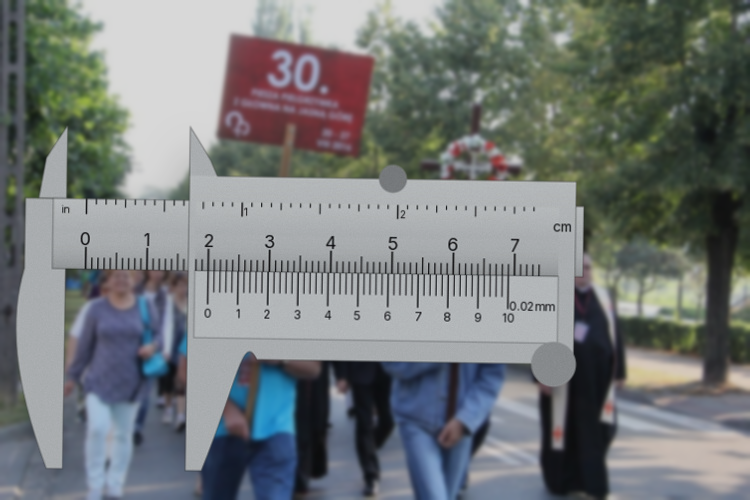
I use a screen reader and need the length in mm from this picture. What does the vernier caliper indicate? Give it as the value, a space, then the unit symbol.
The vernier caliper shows 20.0 mm
